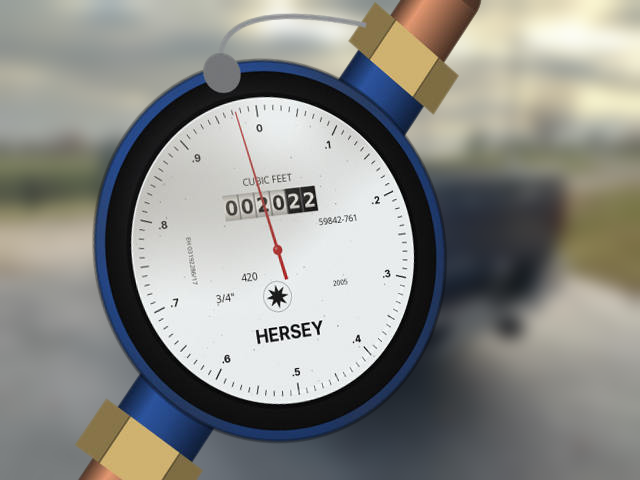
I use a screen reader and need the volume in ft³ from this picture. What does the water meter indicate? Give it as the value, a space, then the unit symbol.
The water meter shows 2021.97 ft³
